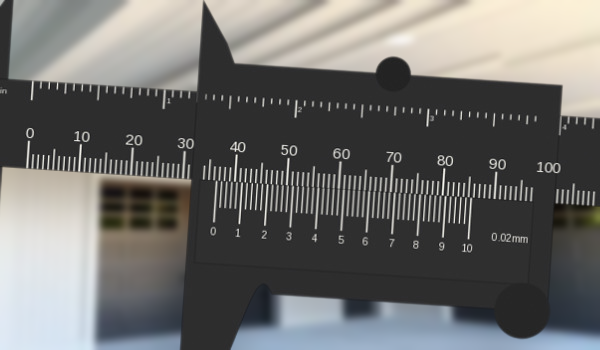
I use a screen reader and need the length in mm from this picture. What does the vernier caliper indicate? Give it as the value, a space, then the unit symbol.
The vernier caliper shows 36.5 mm
